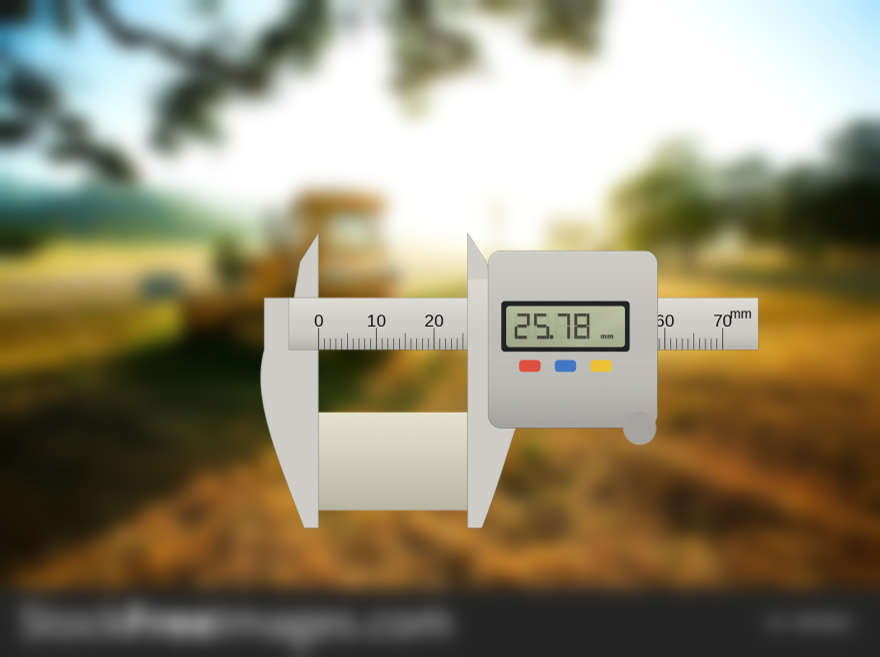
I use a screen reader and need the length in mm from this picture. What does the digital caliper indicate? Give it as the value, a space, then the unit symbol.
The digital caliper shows 25.78 mm
